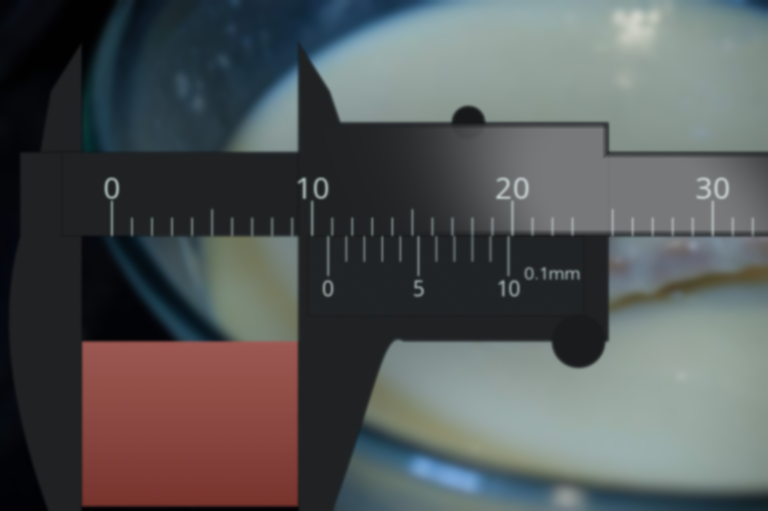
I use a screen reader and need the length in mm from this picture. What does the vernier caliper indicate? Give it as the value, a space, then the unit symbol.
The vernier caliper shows 10.8 mm
